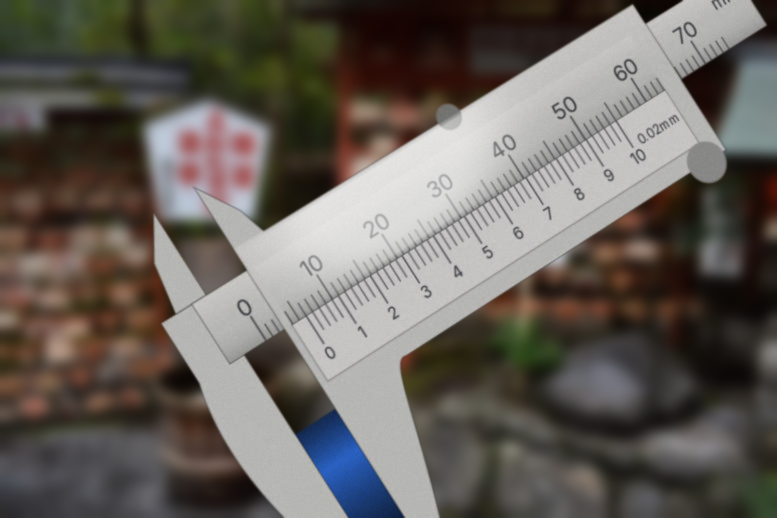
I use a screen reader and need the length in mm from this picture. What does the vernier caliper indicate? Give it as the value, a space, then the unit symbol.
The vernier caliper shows 6.0 mm
